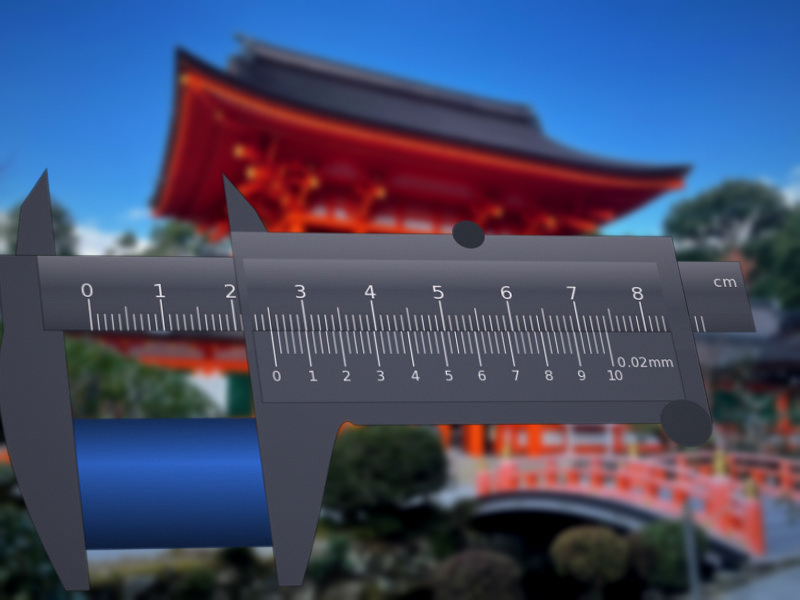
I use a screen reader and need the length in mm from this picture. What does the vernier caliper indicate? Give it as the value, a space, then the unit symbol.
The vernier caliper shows 25.0 mm
